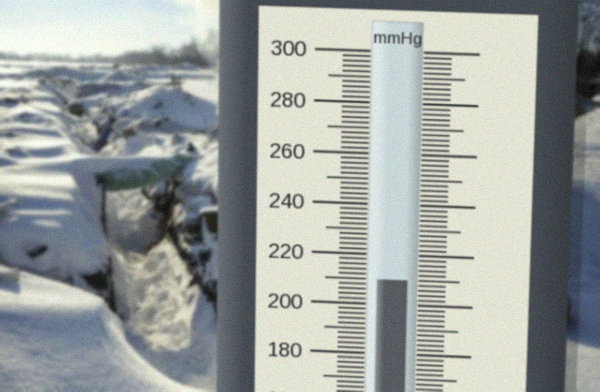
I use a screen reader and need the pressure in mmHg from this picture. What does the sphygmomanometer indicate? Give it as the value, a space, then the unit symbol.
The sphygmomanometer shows 210 mmHg
